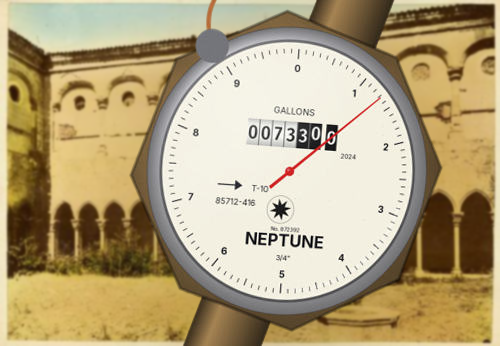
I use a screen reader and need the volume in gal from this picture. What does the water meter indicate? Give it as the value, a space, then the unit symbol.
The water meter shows 73301.3 gal
